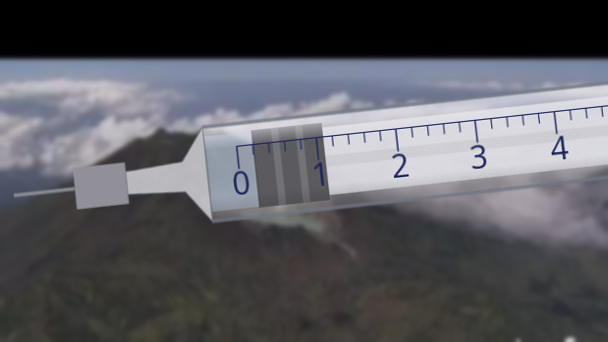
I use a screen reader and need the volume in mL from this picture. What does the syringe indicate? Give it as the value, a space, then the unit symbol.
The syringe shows 0.2 mL
